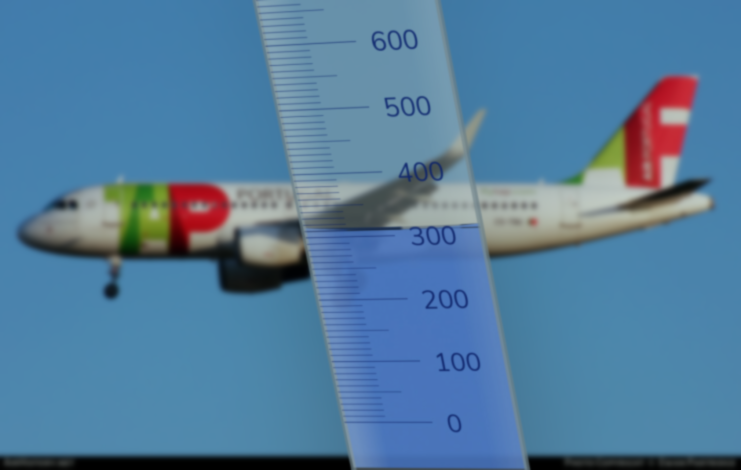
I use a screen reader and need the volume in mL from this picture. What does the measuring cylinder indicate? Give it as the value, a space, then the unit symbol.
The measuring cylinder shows 310 mL
